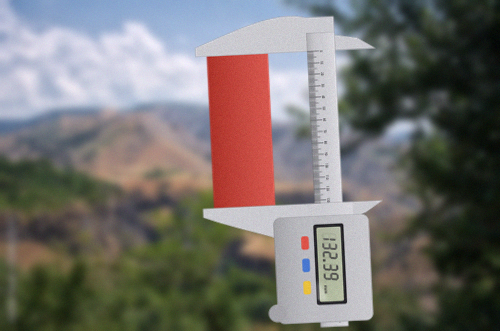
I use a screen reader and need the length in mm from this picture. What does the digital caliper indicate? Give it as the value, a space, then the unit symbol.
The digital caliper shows 132.39 mm
